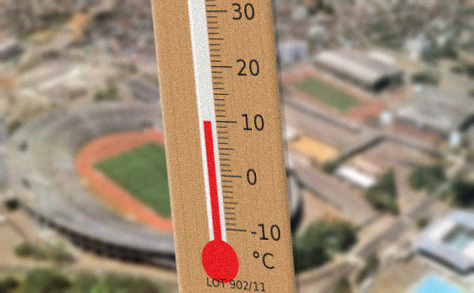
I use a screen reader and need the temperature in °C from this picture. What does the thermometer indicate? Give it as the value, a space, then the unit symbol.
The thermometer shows 10 °C
